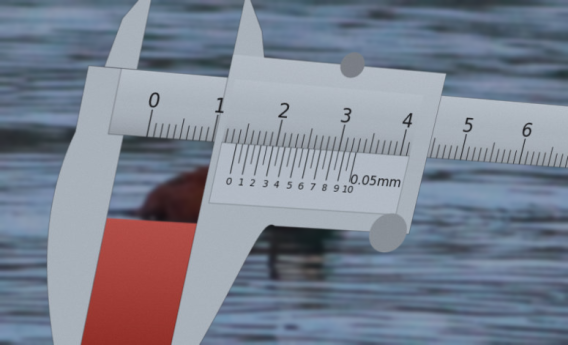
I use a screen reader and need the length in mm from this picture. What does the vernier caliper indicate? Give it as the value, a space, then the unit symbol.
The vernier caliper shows 13.8 mm
